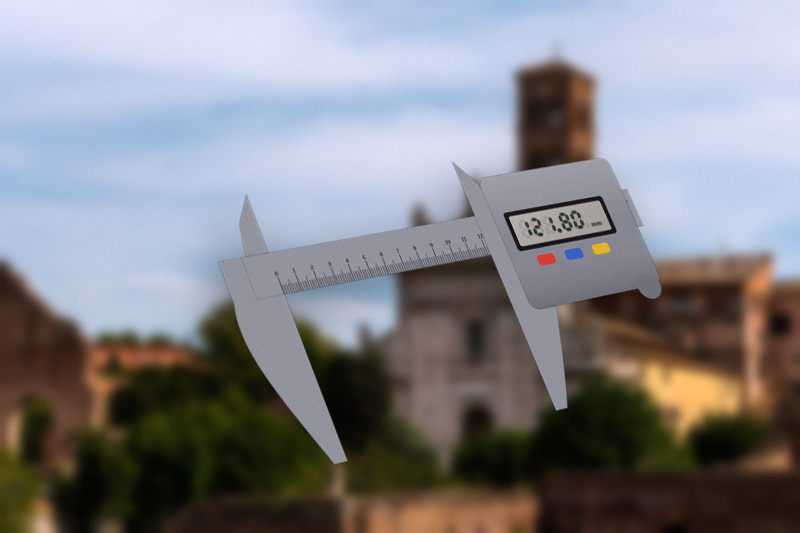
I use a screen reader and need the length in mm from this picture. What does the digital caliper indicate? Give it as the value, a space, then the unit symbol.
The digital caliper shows 121.80 mm
